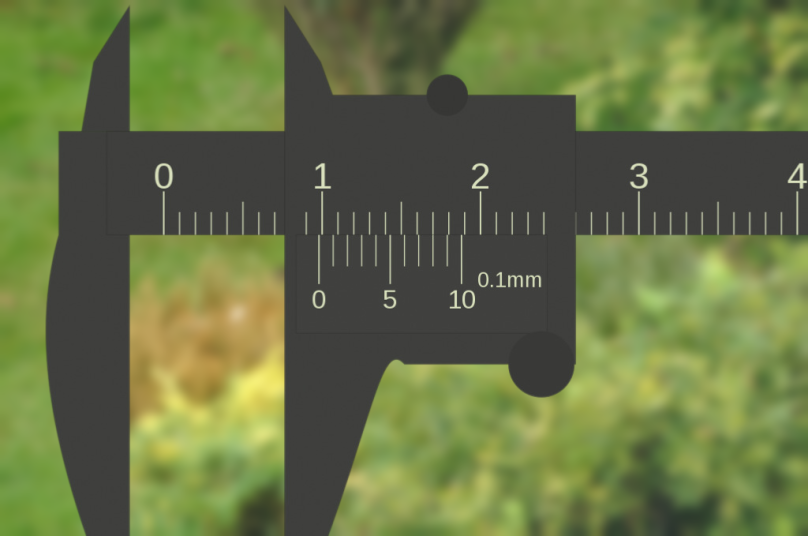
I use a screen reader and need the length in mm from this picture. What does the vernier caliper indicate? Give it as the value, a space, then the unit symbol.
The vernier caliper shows 9.8 mm
